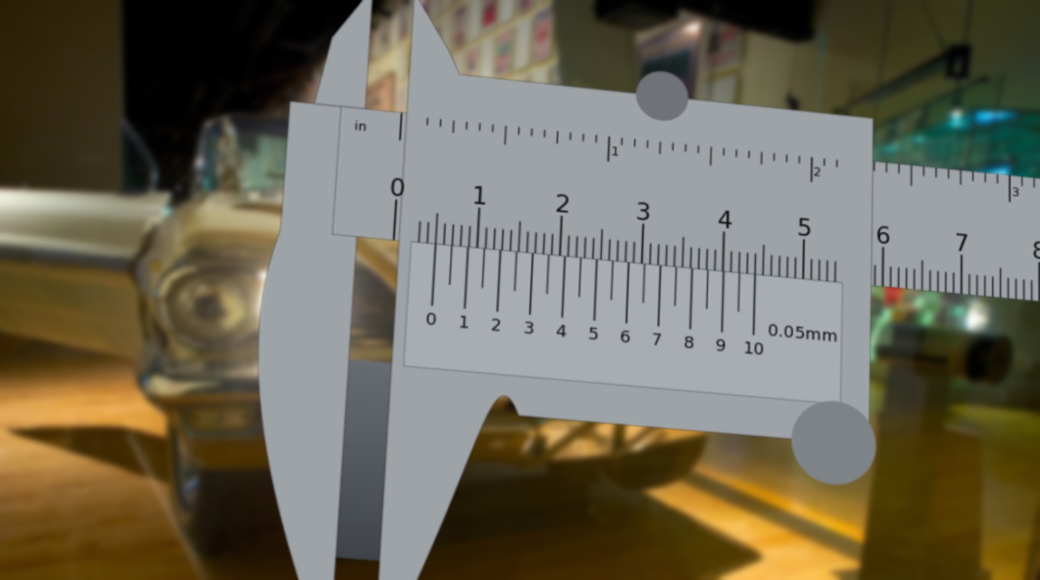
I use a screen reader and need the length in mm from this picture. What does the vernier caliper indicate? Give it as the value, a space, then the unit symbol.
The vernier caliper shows 5.0 mm
